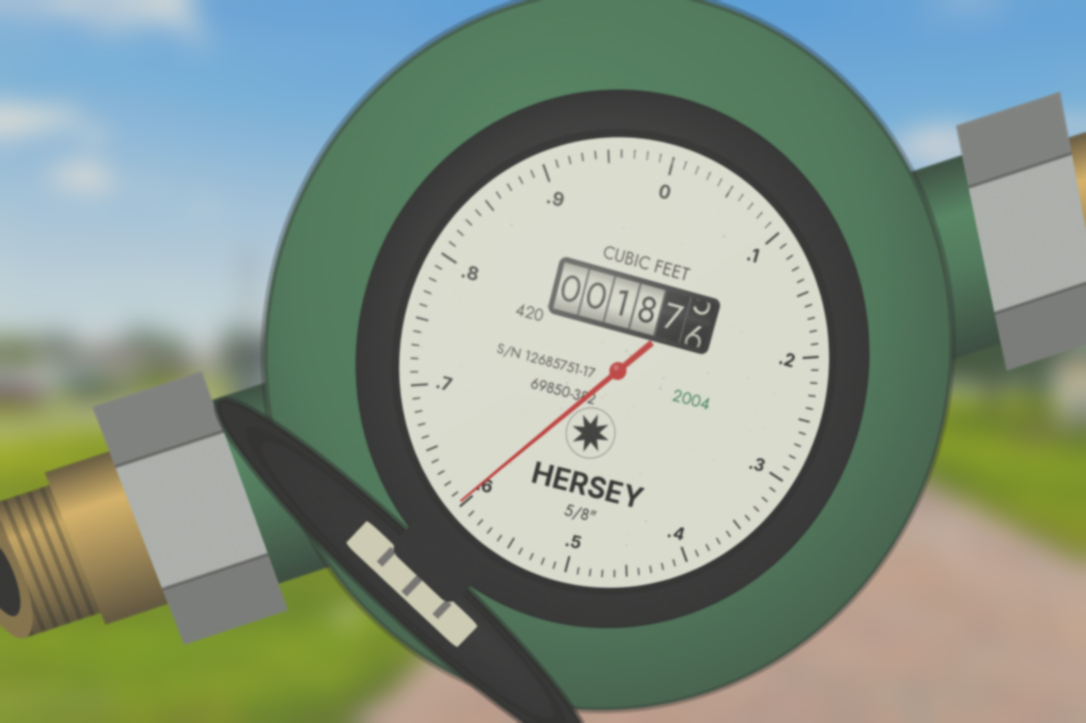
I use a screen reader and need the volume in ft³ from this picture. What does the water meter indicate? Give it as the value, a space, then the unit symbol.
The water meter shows 1875.60 ft³
